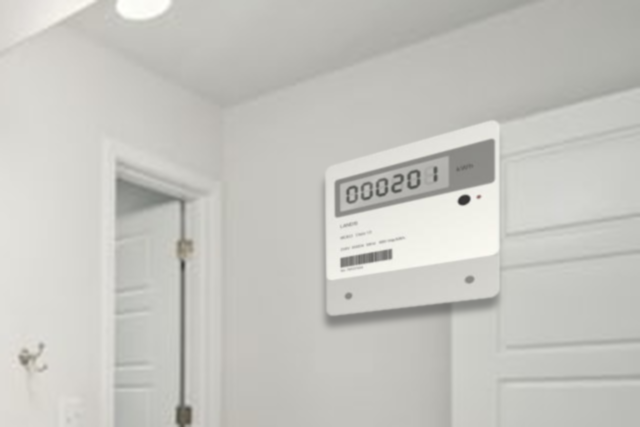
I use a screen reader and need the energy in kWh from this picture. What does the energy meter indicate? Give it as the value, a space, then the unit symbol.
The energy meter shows 201 kWh
